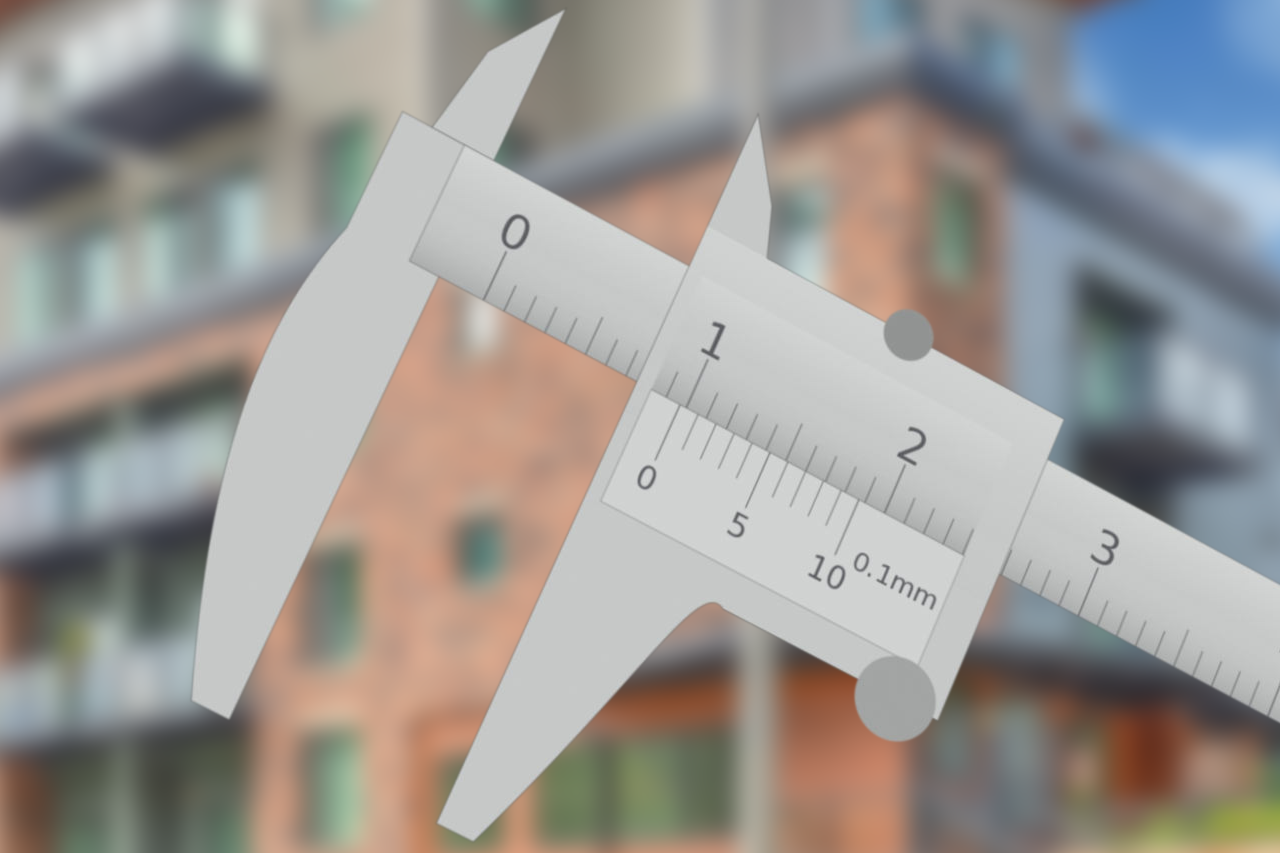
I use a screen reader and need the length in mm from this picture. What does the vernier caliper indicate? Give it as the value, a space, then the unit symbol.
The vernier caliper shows 9.7 mm
